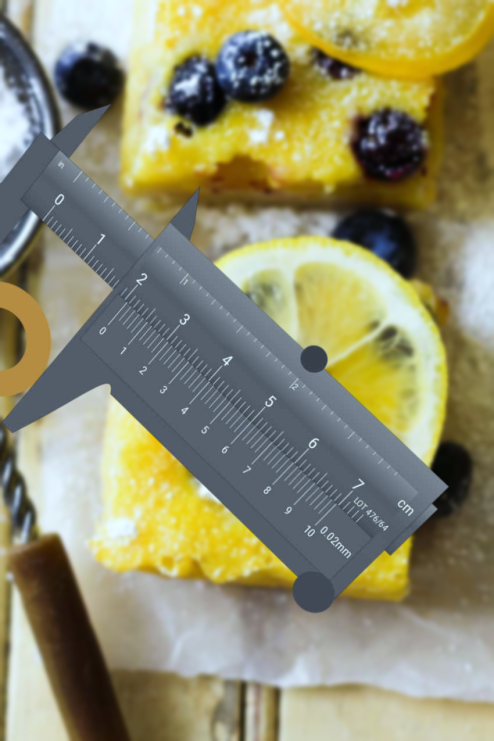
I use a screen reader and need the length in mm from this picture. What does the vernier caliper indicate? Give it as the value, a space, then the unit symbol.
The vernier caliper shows 20.6 mm
